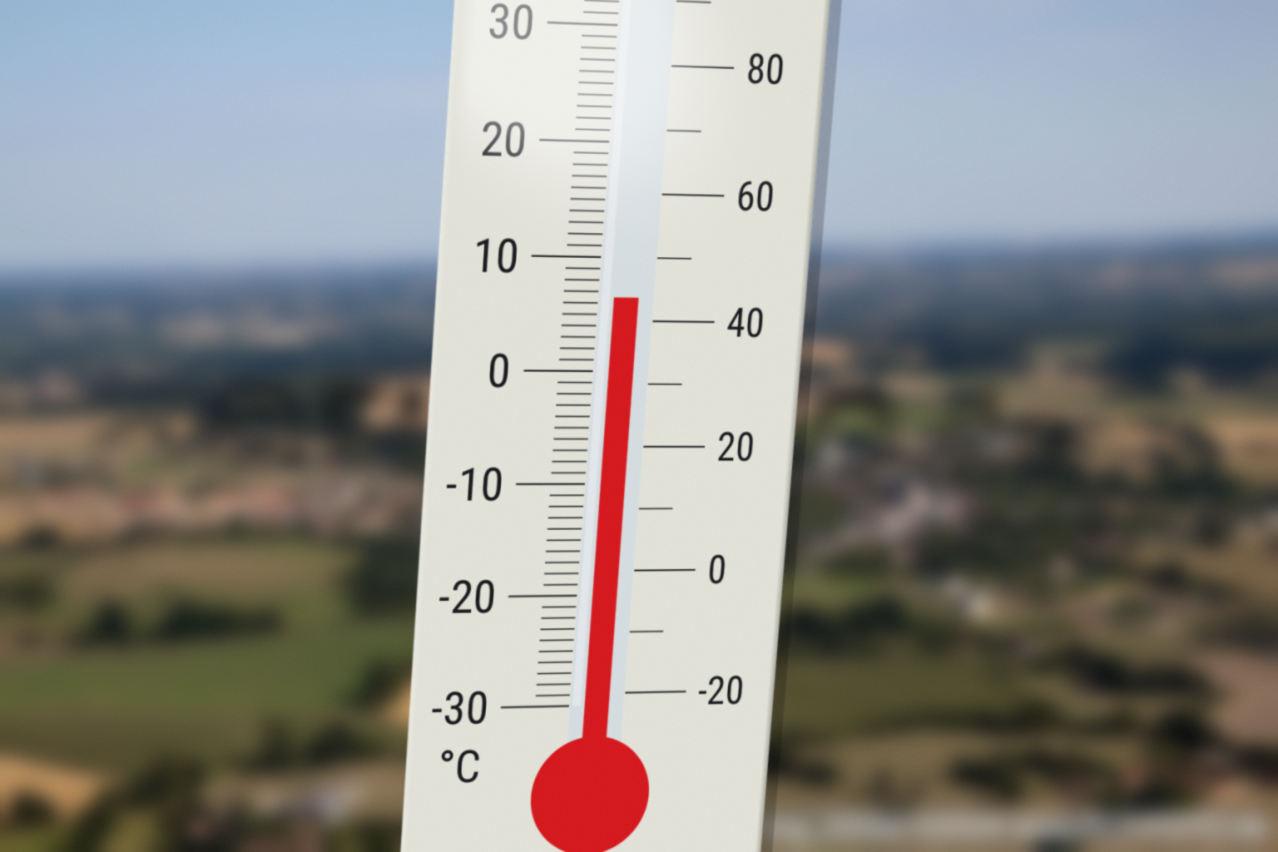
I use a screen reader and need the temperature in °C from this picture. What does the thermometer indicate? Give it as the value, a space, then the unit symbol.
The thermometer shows 6.5 °C
